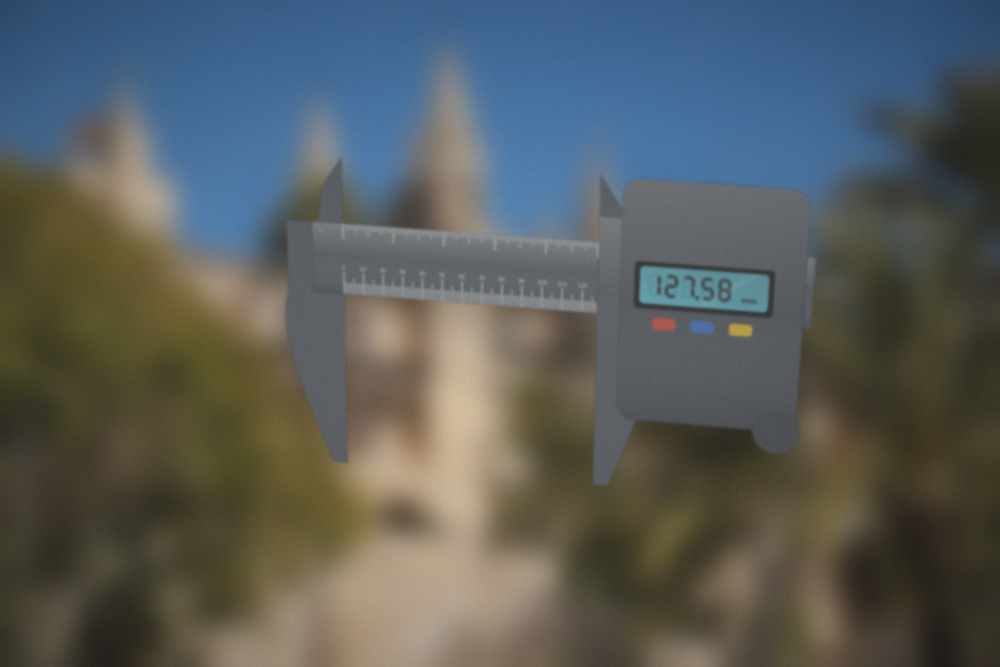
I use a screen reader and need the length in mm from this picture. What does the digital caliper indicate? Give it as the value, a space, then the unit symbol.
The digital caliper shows 127.58 mm
